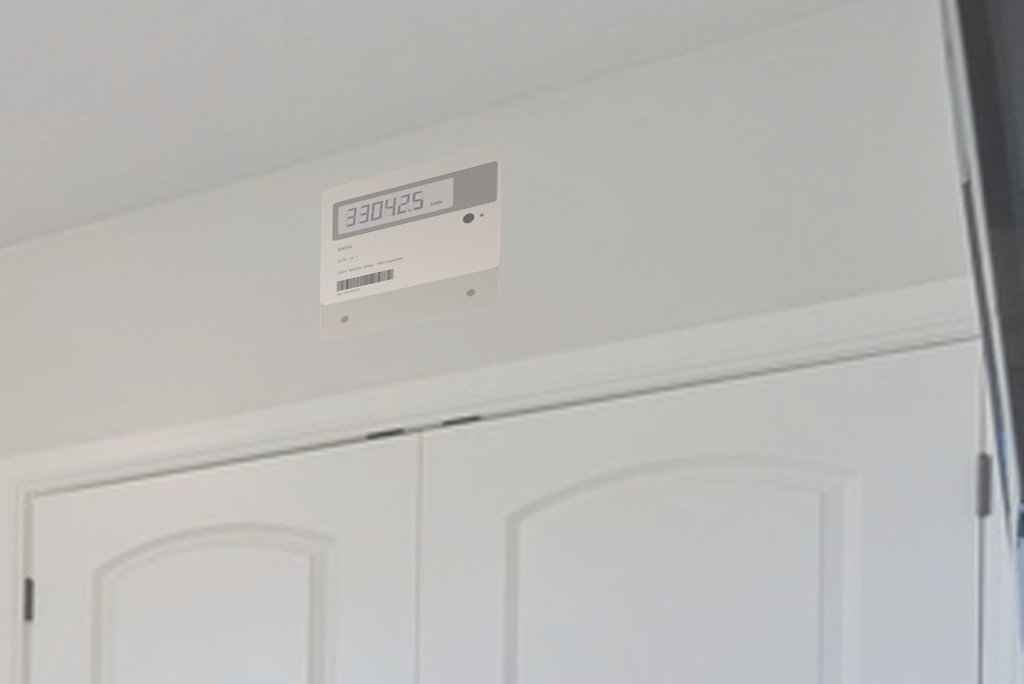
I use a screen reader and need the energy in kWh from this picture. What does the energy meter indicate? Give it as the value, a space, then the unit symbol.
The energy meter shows 33042.5 kWh
